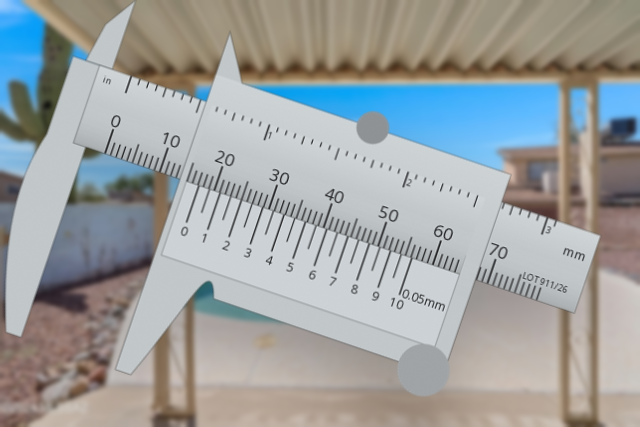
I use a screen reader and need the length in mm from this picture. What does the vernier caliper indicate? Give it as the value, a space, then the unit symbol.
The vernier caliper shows 17.2 mm
